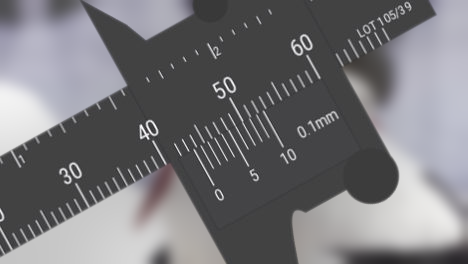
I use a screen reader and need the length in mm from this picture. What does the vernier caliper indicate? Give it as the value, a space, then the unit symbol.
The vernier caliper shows 43.6 mm
